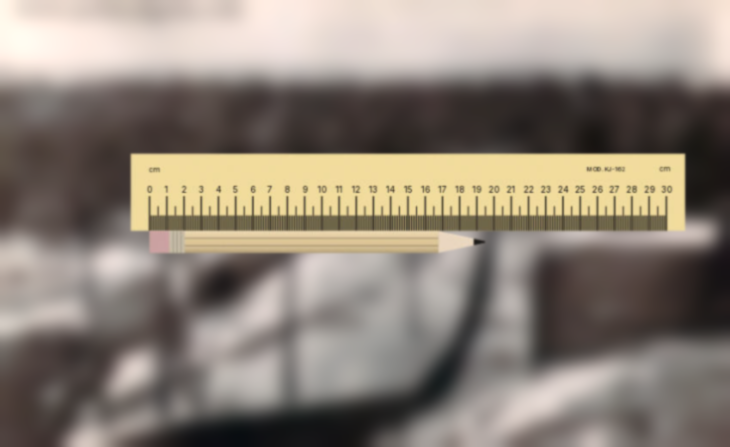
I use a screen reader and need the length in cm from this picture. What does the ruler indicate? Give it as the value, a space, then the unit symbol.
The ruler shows 19.5 cm
